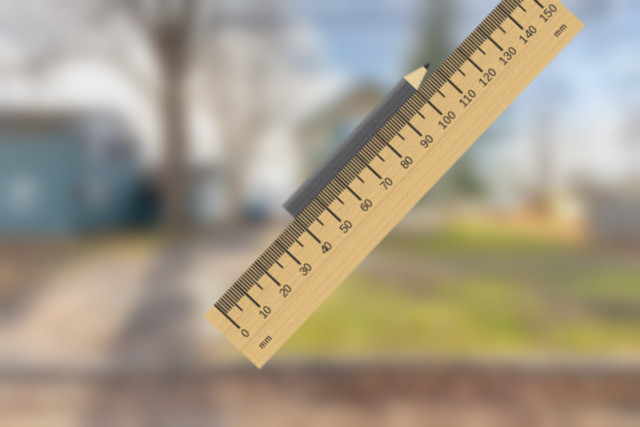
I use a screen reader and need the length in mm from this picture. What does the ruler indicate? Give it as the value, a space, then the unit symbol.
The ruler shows 70 mm
